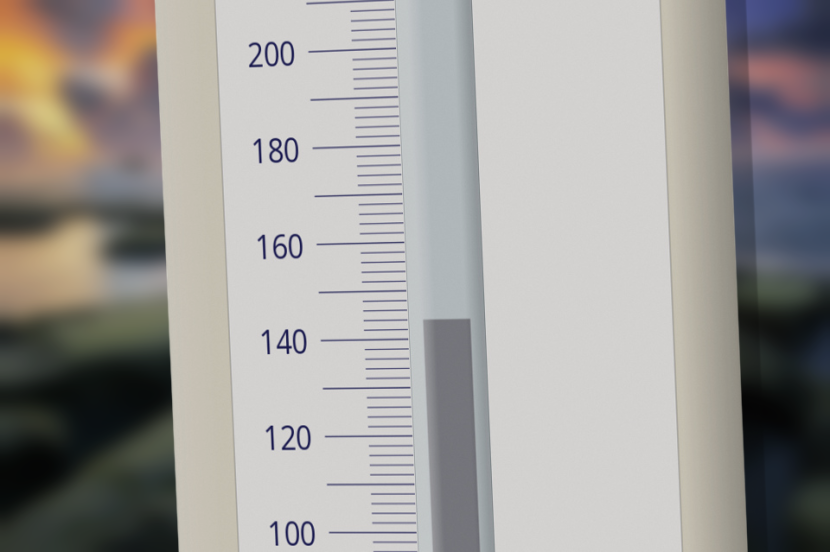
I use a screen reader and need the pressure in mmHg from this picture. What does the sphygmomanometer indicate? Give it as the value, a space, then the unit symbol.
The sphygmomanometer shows 144 mmHg
